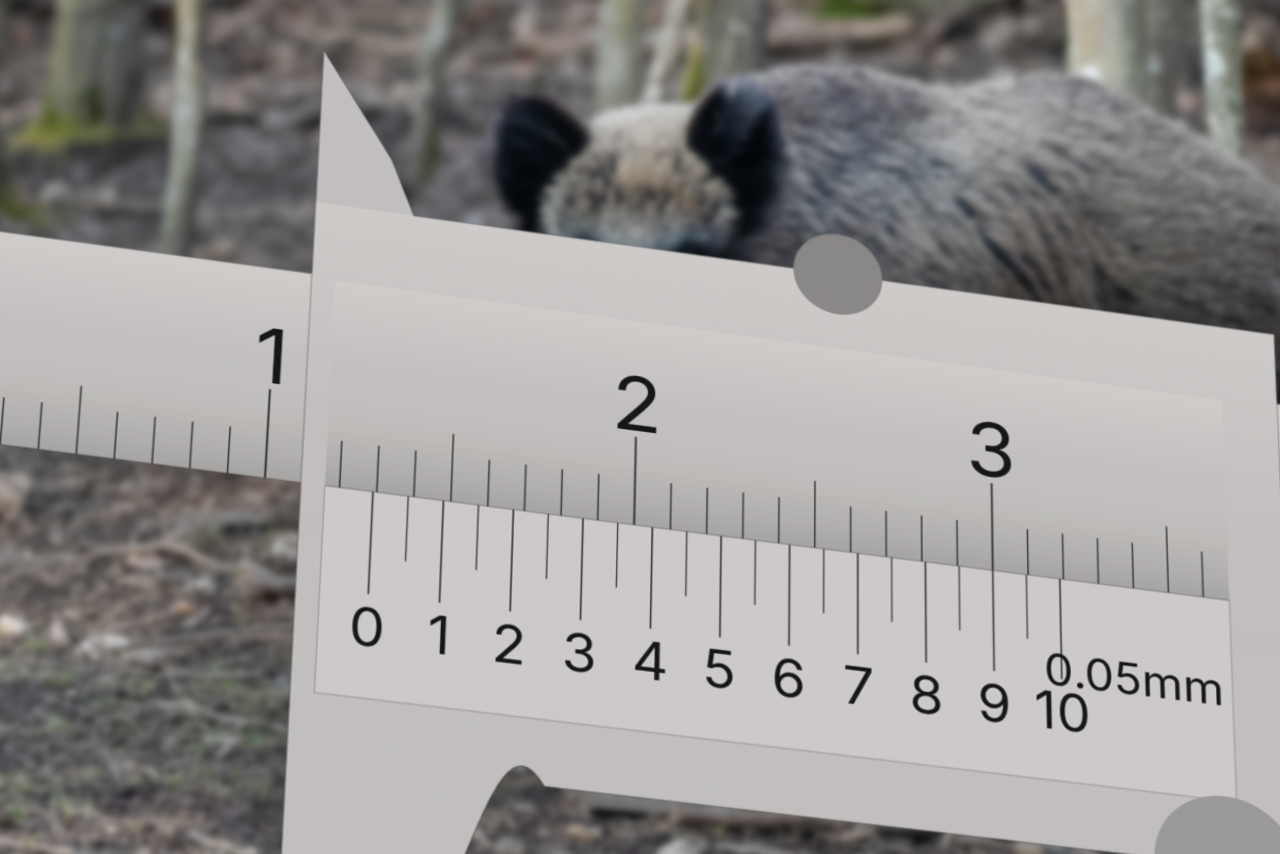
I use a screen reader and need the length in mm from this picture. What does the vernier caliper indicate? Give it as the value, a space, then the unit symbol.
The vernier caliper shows 12.90 mm
